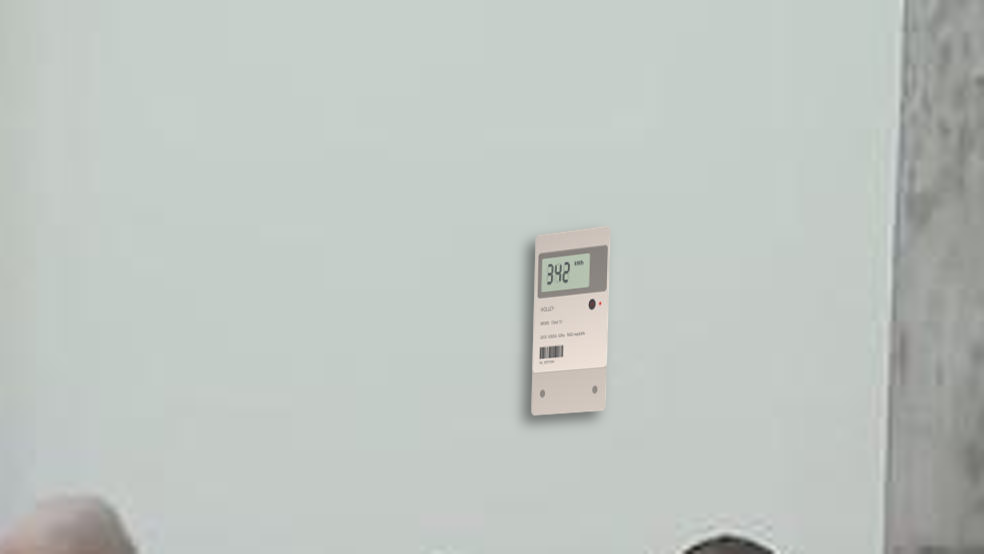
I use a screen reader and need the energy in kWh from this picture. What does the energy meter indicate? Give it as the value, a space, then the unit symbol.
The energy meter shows 342 kWh
